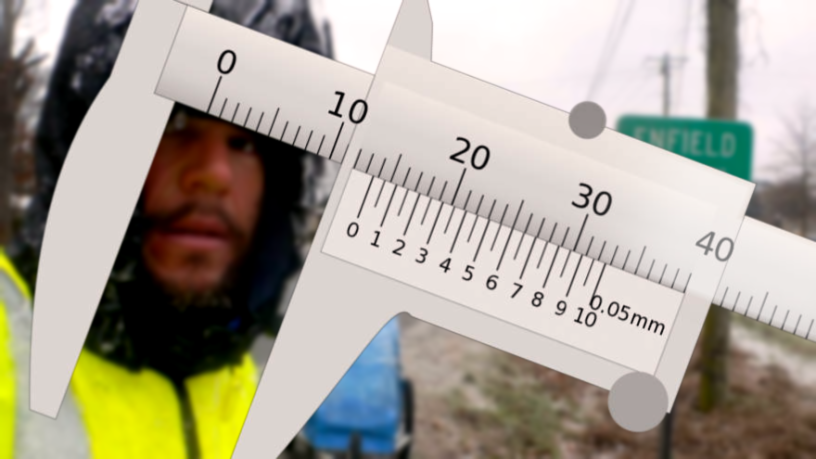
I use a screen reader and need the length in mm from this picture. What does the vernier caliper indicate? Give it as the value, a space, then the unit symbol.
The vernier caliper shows 13.6 mm
